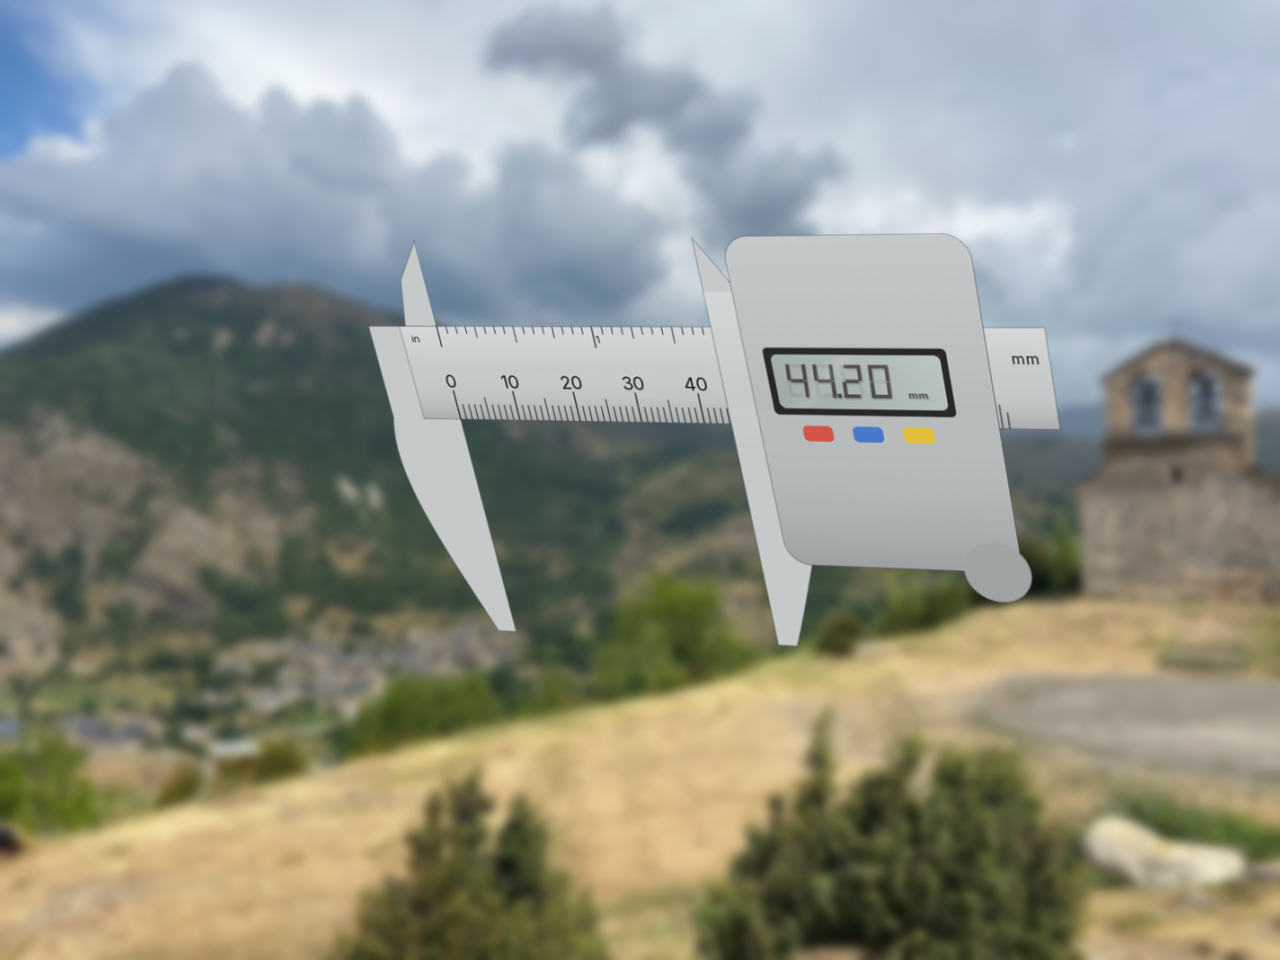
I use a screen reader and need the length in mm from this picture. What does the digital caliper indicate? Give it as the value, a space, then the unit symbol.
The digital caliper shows 44.20 mm
